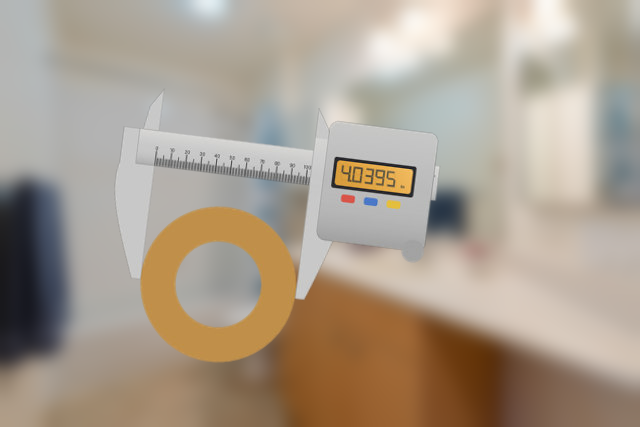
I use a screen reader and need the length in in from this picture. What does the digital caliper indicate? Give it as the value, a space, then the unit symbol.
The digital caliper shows 4.0395 in
